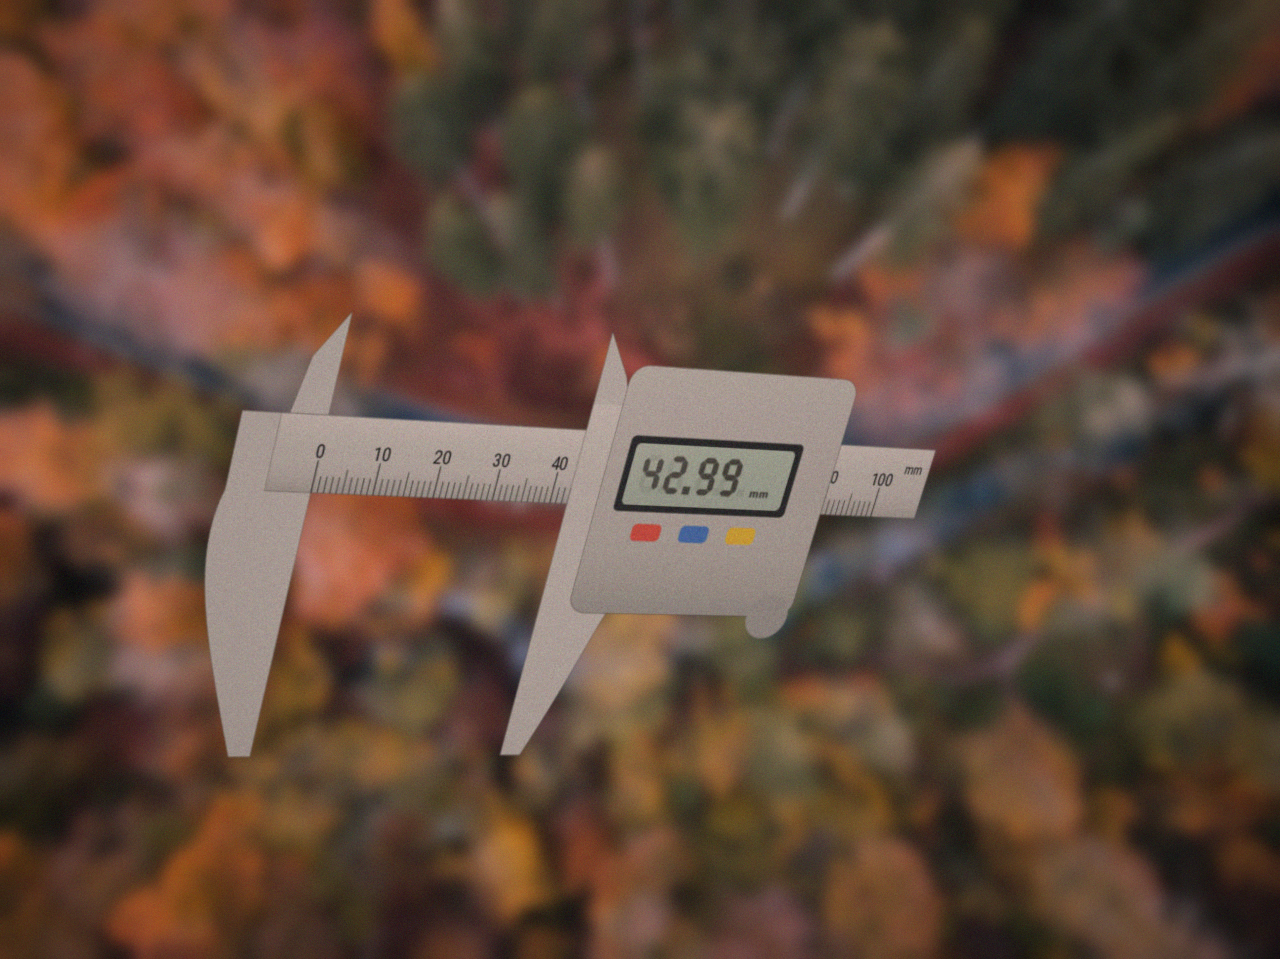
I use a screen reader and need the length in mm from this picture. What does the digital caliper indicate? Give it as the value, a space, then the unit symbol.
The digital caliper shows 42.99 mm
